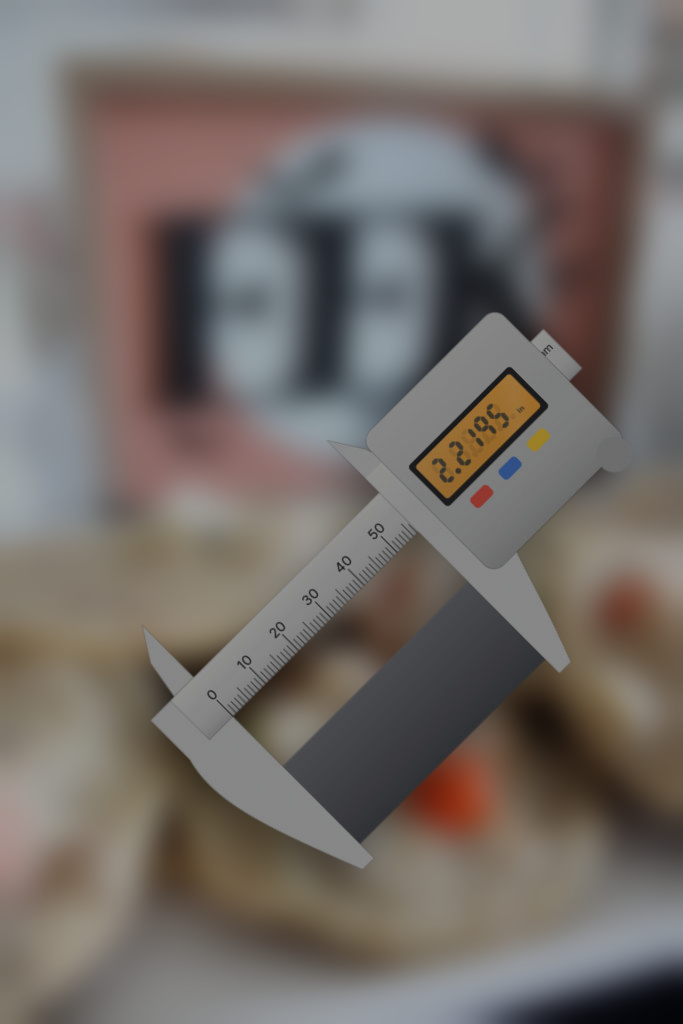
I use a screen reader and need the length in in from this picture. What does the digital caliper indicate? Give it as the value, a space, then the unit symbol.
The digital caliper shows 2.2195 in
